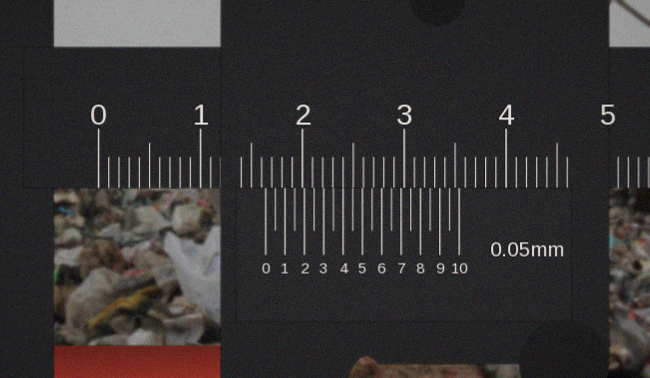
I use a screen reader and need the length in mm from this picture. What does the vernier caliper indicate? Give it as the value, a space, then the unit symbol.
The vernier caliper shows 16.4 mm
